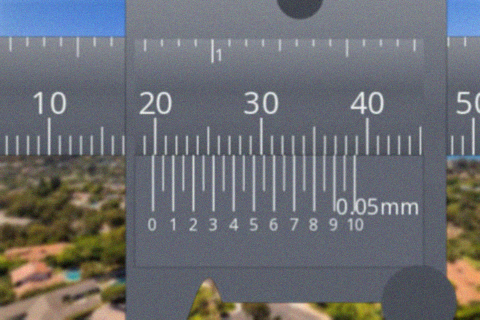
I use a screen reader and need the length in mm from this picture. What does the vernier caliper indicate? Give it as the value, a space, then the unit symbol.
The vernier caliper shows 19.8 mm
